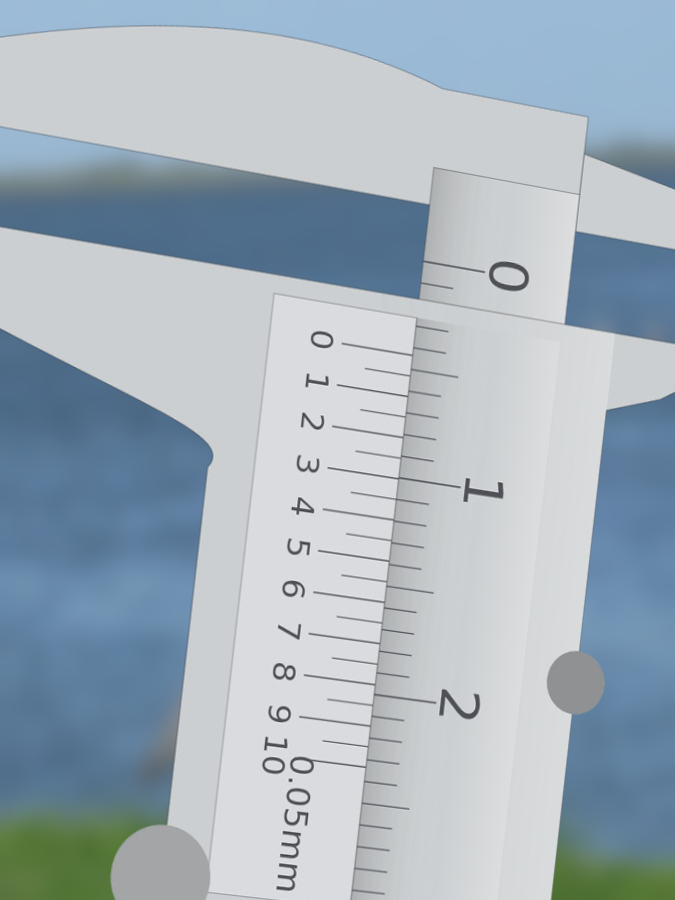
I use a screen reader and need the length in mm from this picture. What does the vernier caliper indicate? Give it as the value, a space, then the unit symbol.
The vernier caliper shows 4.35 mm
